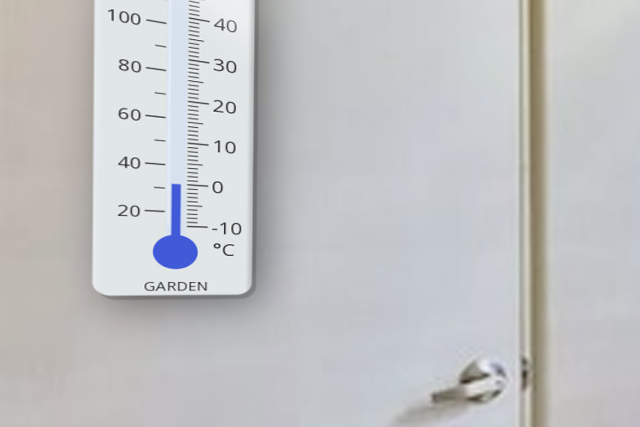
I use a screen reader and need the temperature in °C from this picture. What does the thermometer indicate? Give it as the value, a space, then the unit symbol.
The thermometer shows 0 °C
